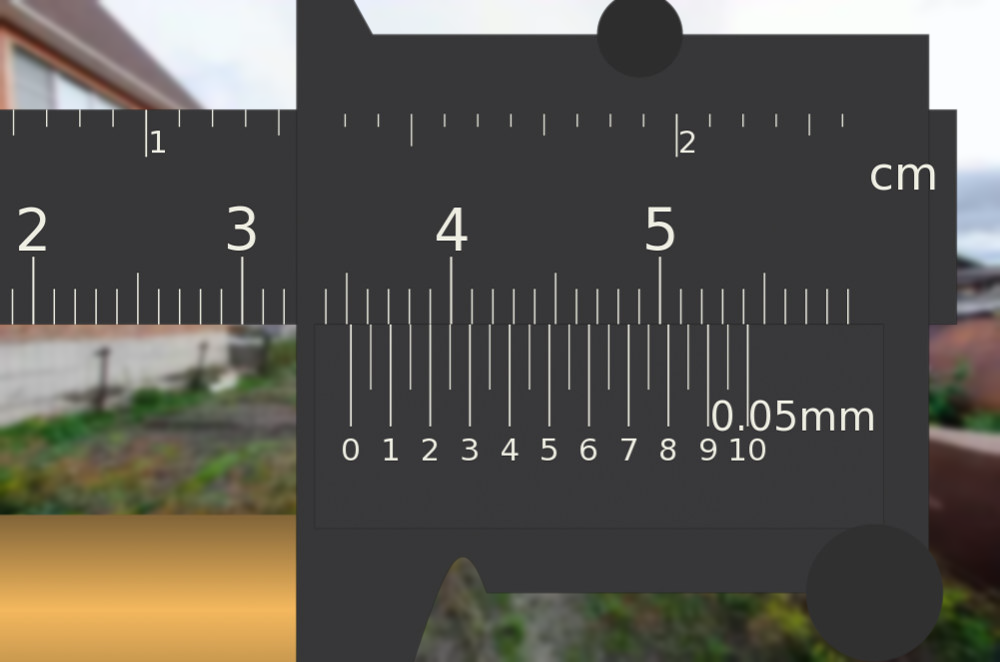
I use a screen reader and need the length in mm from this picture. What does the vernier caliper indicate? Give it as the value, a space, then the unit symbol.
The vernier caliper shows 35.2 mm
